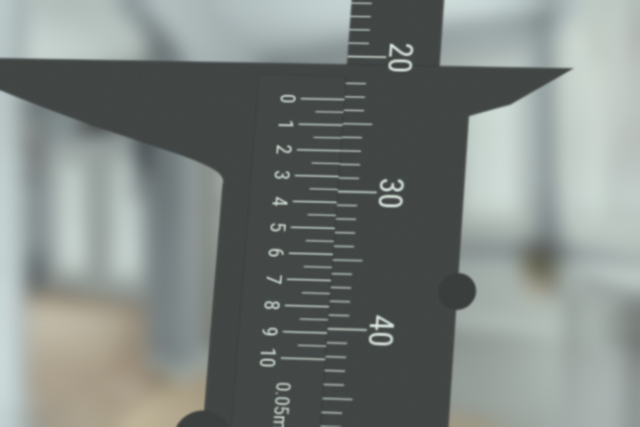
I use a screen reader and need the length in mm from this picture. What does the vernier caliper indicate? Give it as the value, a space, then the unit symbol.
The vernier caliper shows 23.2 mm
